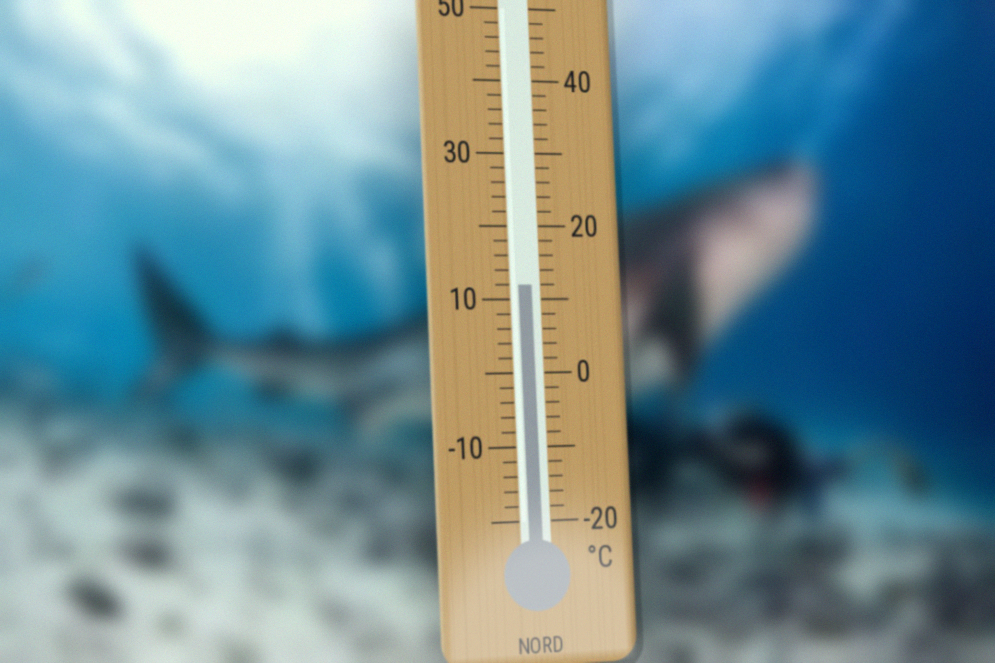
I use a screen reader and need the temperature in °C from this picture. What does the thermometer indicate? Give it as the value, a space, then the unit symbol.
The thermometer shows 12 °C
